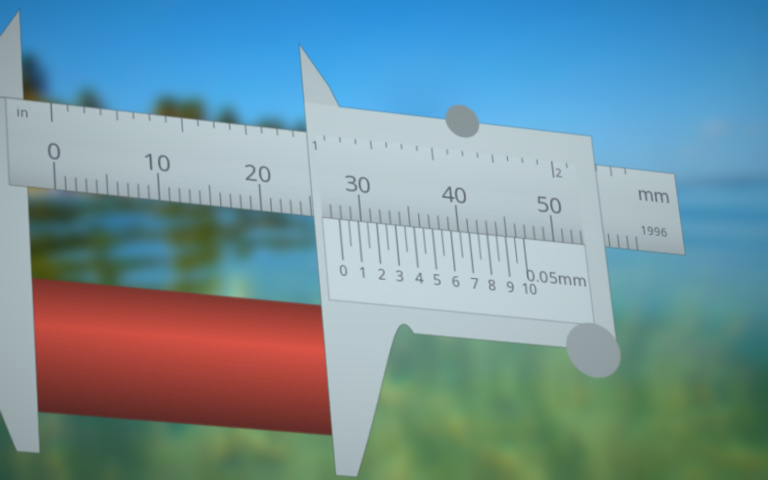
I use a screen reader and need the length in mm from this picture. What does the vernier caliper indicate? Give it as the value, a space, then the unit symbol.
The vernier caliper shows 27.8 mm
